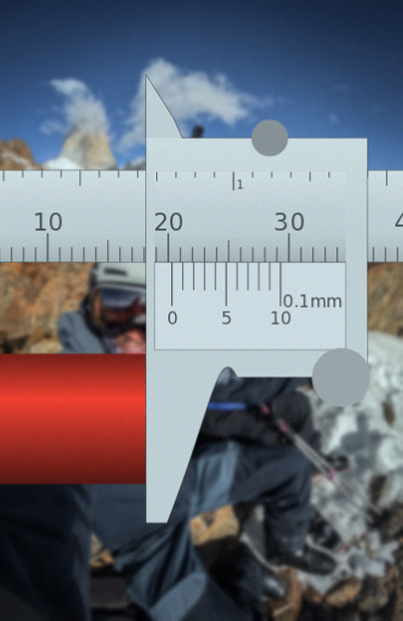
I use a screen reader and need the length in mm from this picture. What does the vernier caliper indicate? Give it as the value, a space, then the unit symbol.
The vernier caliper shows 20.3 mm
